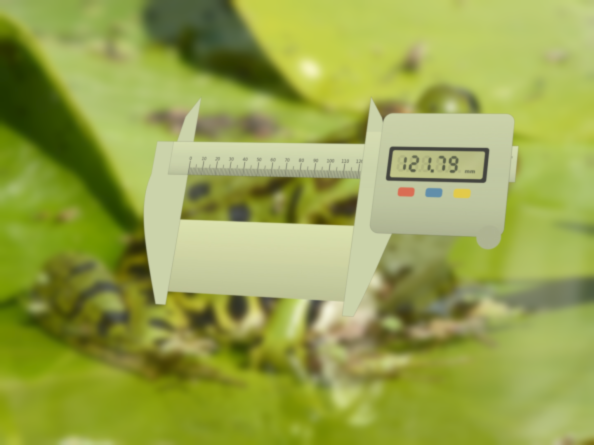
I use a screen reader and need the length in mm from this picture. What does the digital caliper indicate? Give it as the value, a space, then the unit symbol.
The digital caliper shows 121.79 mm
